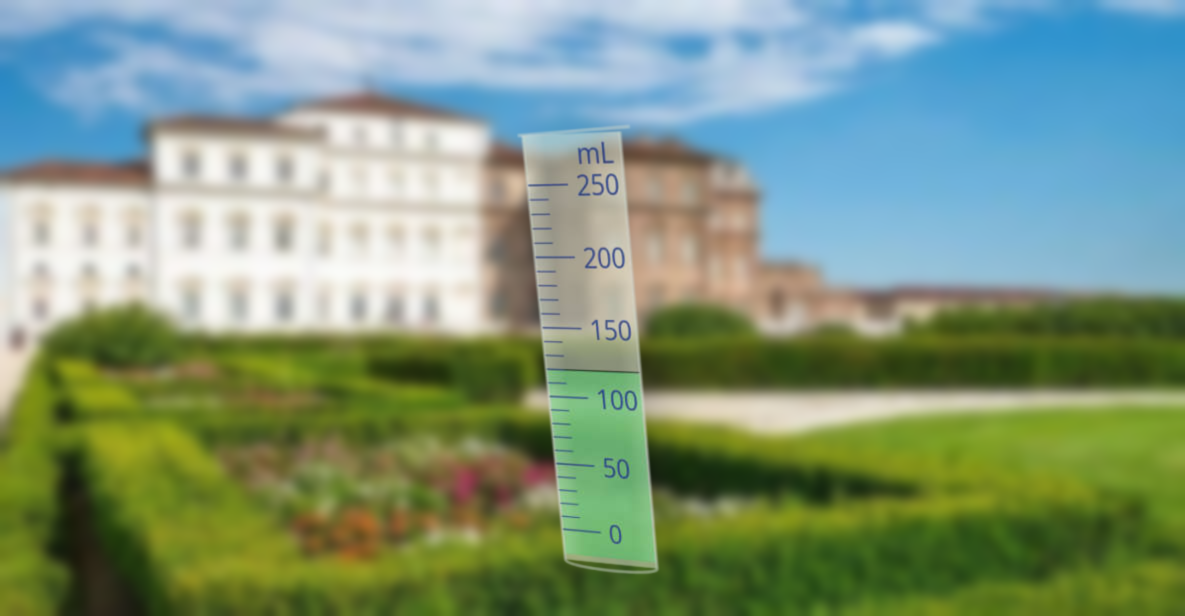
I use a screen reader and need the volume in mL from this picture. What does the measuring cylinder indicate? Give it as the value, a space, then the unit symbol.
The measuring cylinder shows 120 mL
